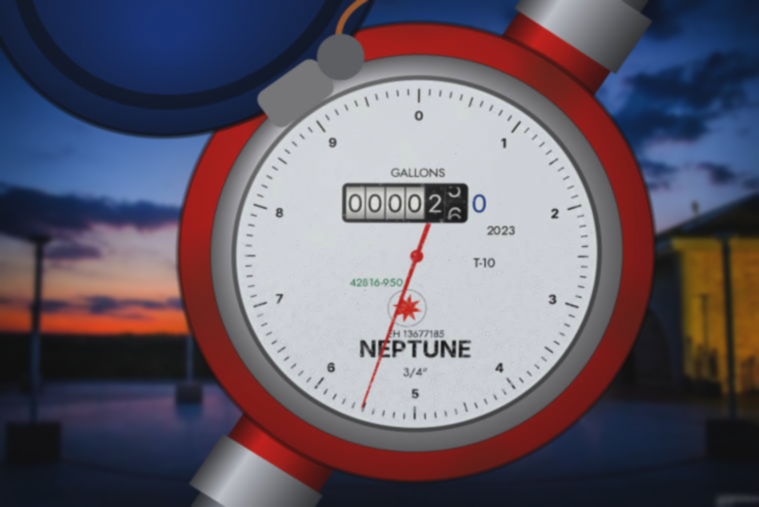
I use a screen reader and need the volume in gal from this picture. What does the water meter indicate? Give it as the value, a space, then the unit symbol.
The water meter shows 255.5 gal
